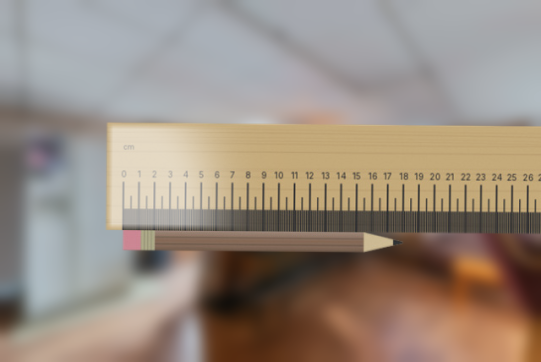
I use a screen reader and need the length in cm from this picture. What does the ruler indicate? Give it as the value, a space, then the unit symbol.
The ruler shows 18 cm
